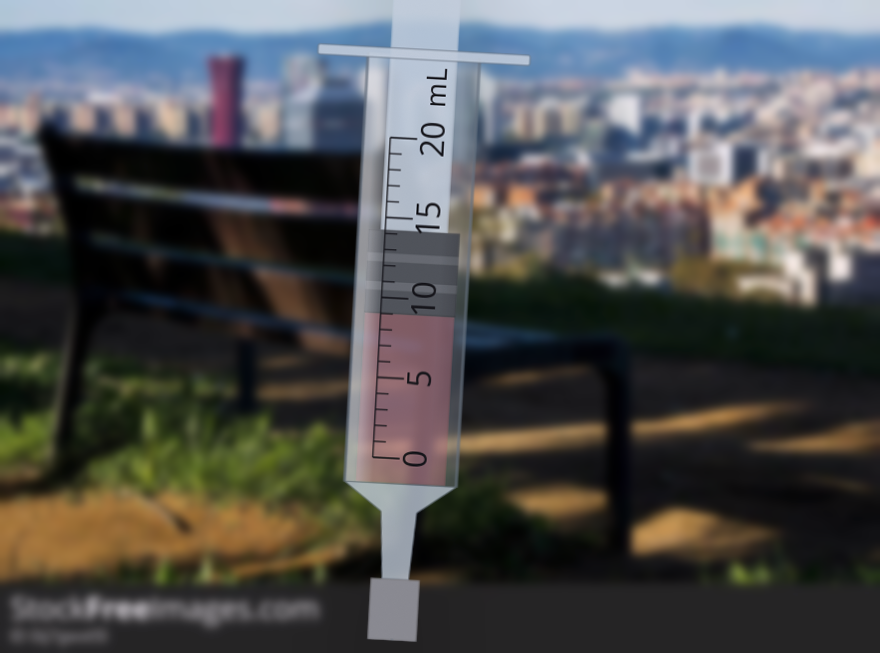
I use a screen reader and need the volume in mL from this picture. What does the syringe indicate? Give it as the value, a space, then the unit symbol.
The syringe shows 9 mL
